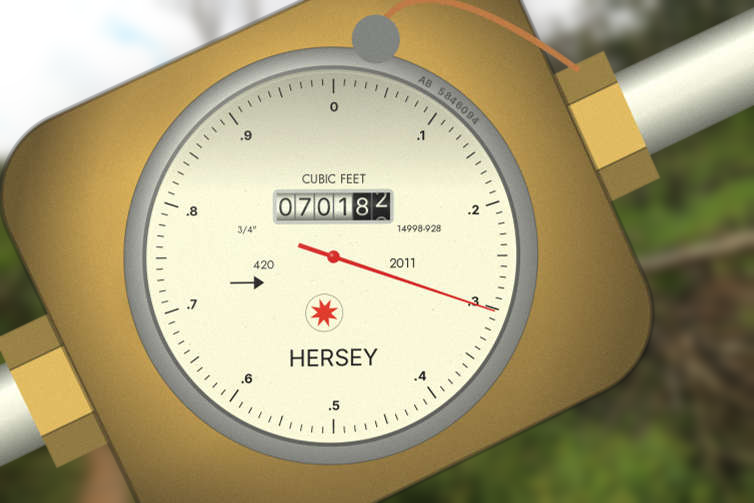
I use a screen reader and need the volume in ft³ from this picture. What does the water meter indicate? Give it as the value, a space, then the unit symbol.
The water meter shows 70182.30 ft³
